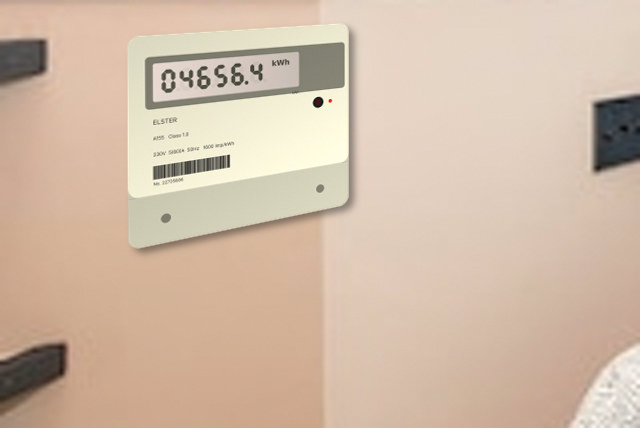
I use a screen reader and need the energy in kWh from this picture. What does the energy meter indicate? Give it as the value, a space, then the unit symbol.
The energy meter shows 4656.4 kWh
